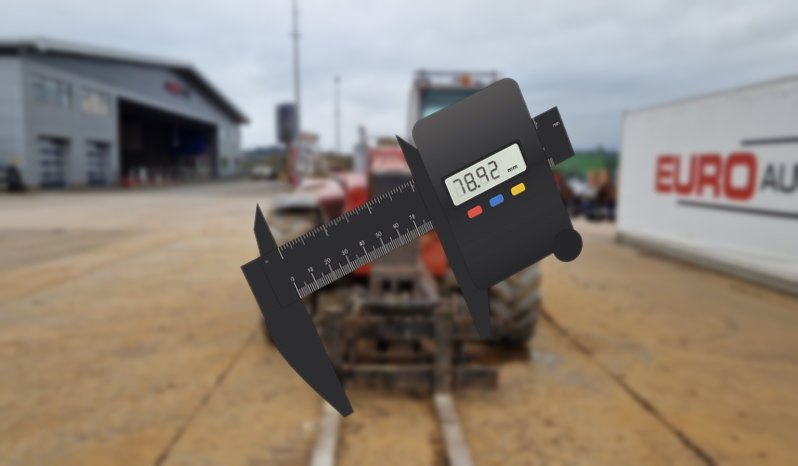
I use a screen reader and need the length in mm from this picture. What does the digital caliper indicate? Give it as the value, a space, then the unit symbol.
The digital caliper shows 78.92 mm
